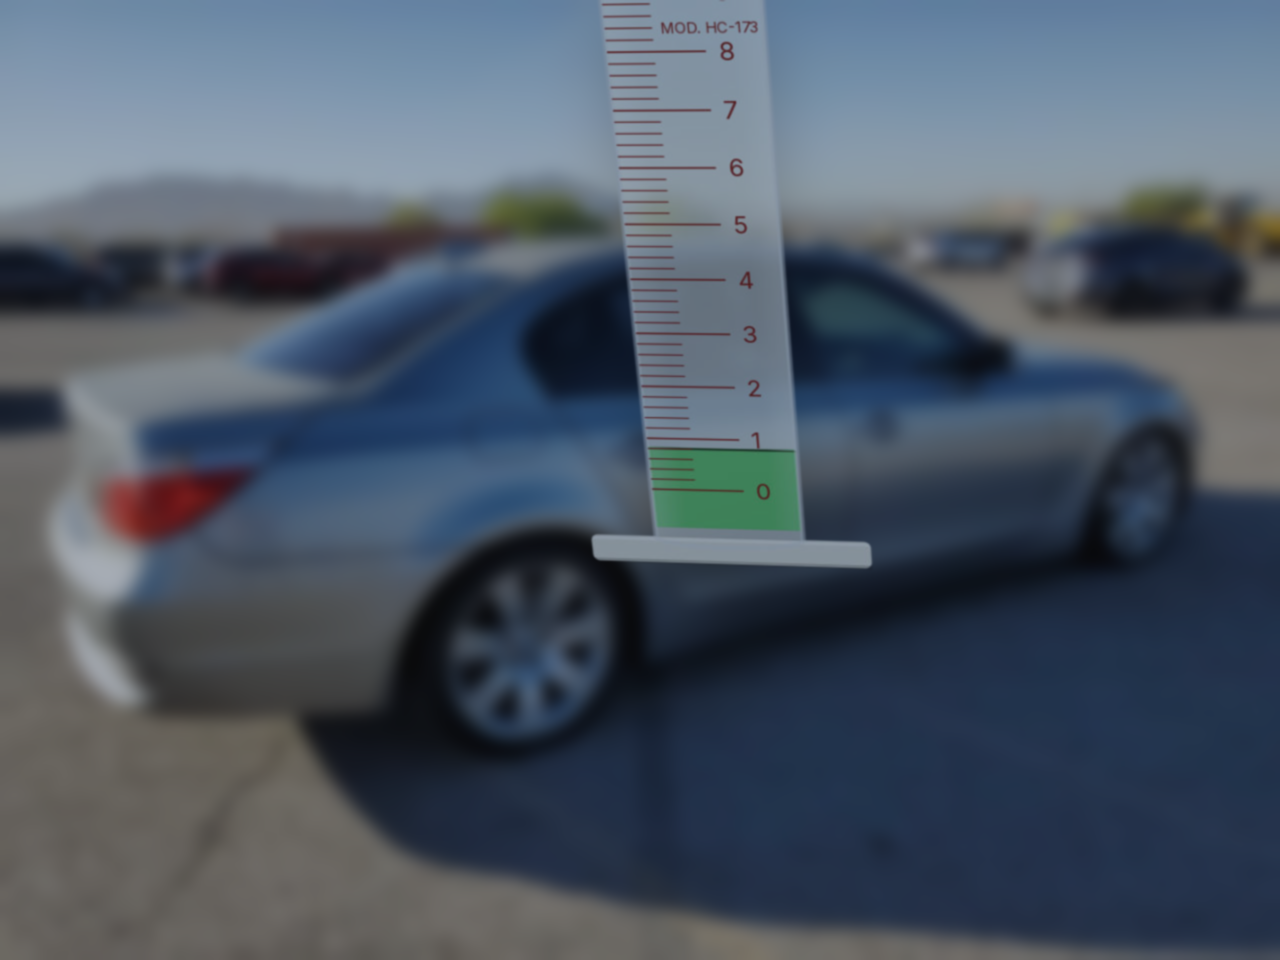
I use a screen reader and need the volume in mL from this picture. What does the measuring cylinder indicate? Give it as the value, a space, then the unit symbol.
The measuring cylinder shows 0.8 mL
